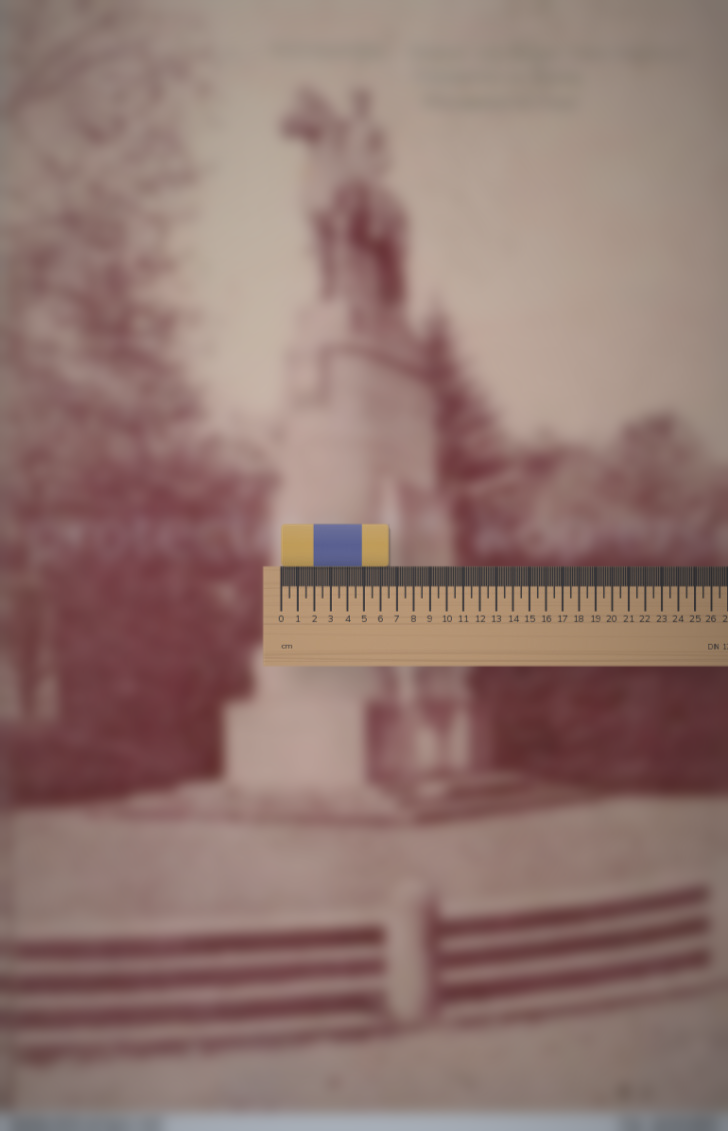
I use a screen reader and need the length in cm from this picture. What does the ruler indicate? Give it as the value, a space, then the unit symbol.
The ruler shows 6.5 cm
